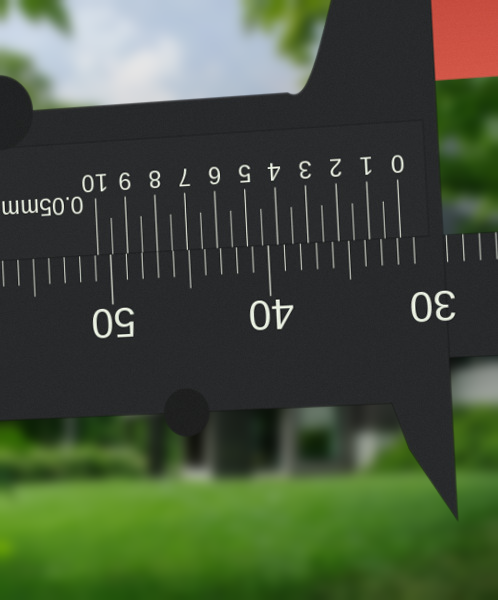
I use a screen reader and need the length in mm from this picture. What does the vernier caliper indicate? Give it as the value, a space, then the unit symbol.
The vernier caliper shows 31.8 mm
